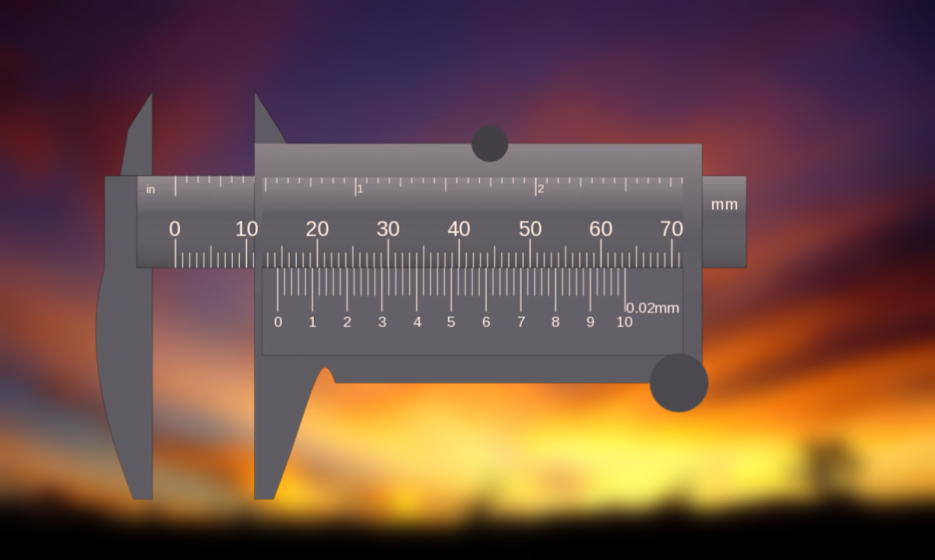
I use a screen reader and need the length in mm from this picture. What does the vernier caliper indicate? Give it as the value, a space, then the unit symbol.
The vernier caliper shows 14.4 mm
